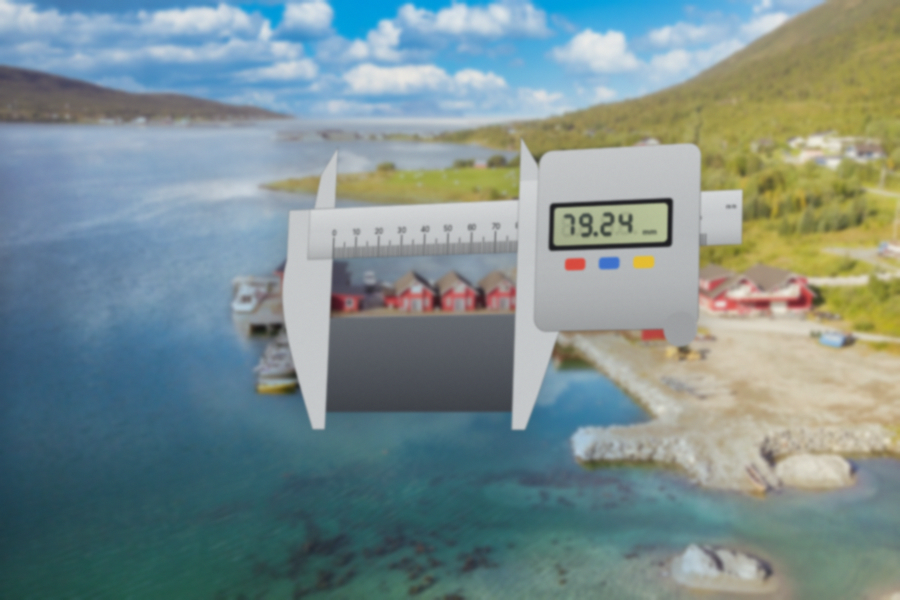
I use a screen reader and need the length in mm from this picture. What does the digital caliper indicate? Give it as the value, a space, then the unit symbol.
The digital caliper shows 79.24 mm
